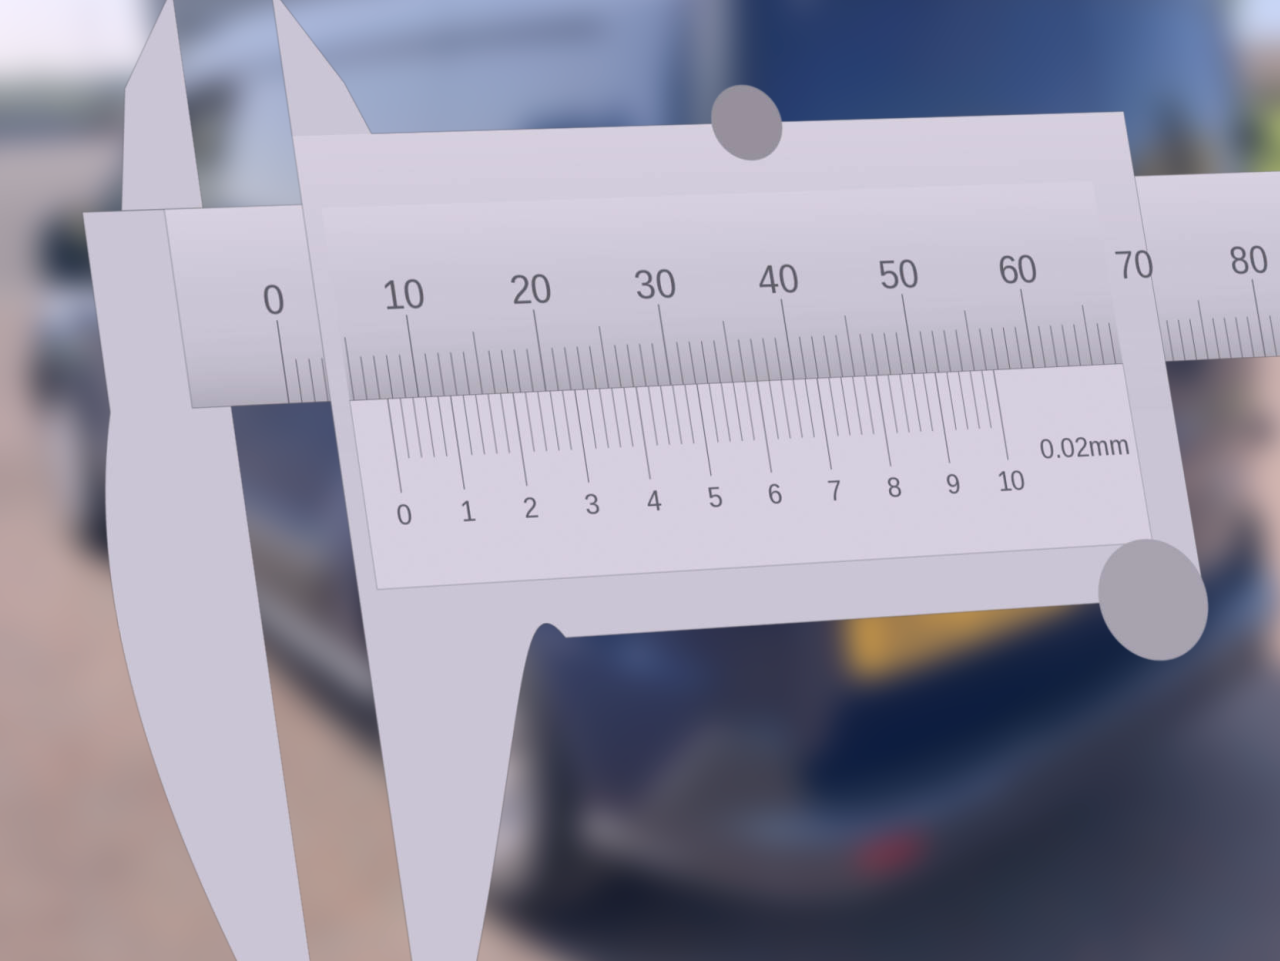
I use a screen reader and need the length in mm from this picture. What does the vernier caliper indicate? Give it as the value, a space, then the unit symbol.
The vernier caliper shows 7.6 mm
